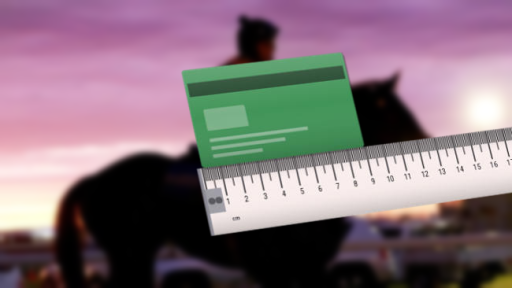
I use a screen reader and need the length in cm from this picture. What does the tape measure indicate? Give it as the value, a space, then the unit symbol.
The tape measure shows 9 cm
